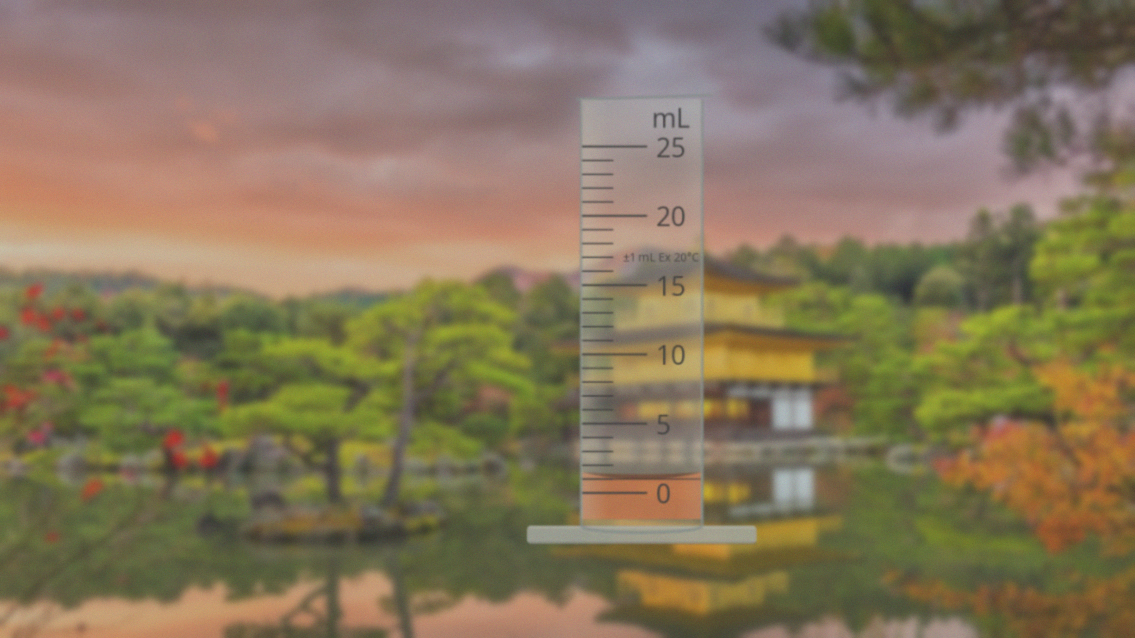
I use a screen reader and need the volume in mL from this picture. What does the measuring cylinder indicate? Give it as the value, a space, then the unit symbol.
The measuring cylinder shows 1 mL
